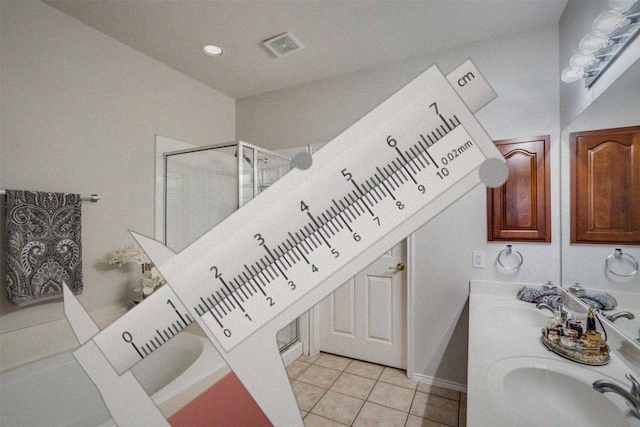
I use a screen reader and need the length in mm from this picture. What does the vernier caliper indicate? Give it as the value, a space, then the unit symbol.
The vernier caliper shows 15.0 mm
